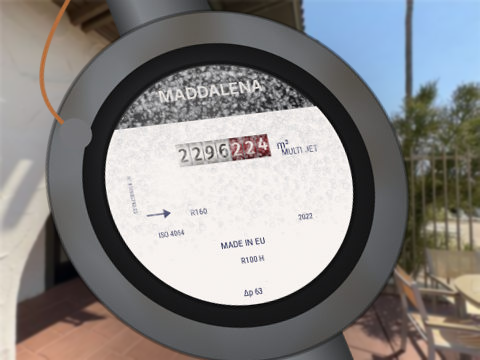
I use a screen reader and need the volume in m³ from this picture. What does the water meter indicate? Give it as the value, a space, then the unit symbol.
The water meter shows 2296.224 m³
